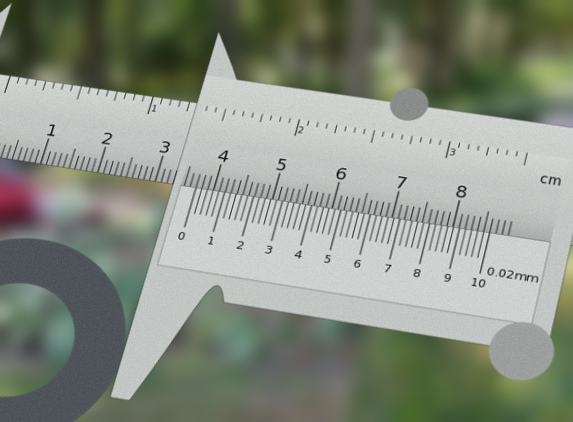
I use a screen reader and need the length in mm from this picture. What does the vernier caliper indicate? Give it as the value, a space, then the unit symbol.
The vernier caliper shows 37.0 mm
